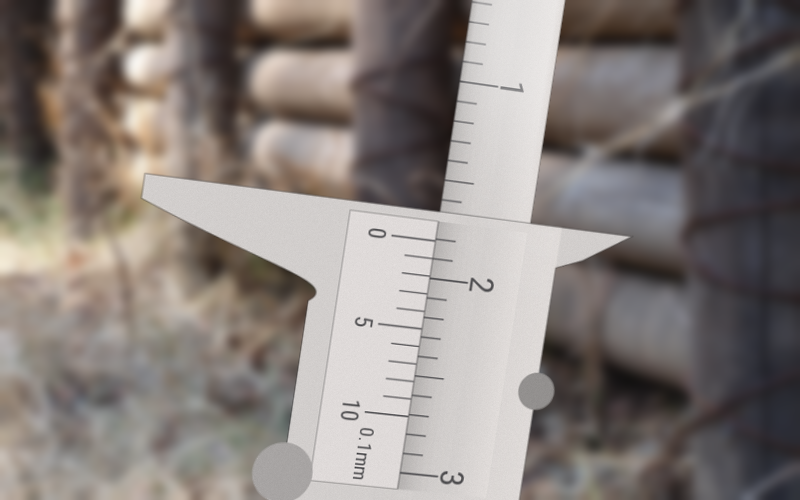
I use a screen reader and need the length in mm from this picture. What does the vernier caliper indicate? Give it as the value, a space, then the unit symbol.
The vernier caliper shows 18.1 mm
